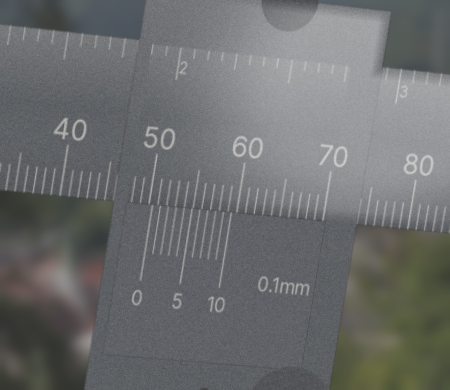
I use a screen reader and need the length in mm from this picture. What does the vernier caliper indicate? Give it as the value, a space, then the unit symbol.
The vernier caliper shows 50.4 mm
